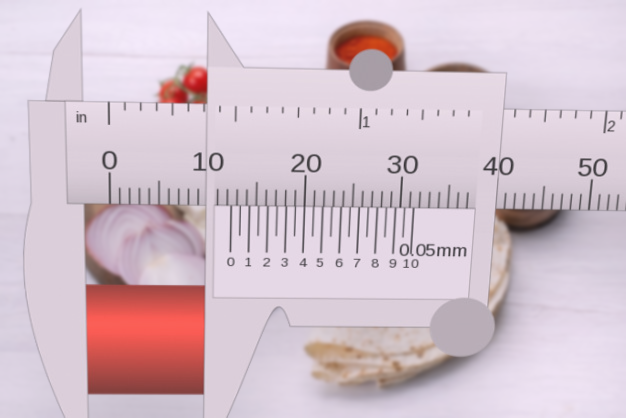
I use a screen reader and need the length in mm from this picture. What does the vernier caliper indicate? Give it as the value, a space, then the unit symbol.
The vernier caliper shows 12.4 mm
